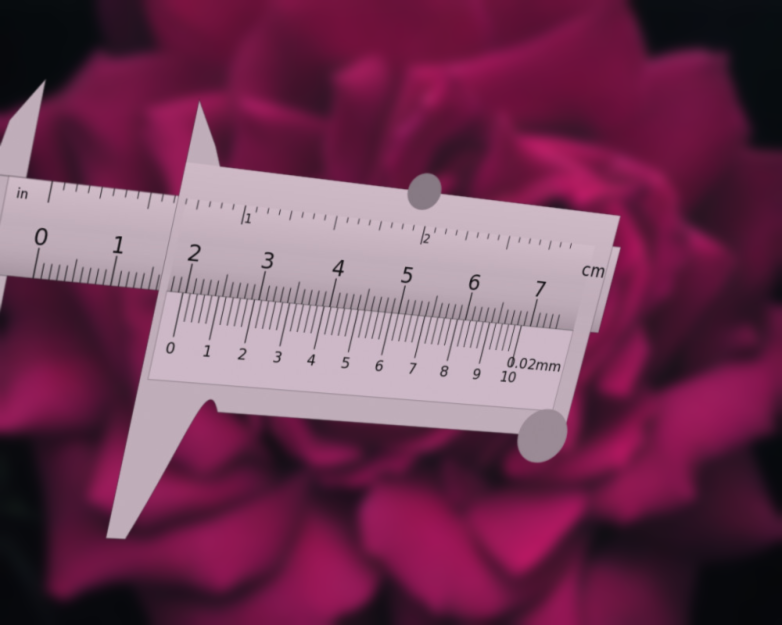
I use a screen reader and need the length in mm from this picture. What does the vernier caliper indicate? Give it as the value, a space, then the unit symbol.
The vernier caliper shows 19.6 mm
